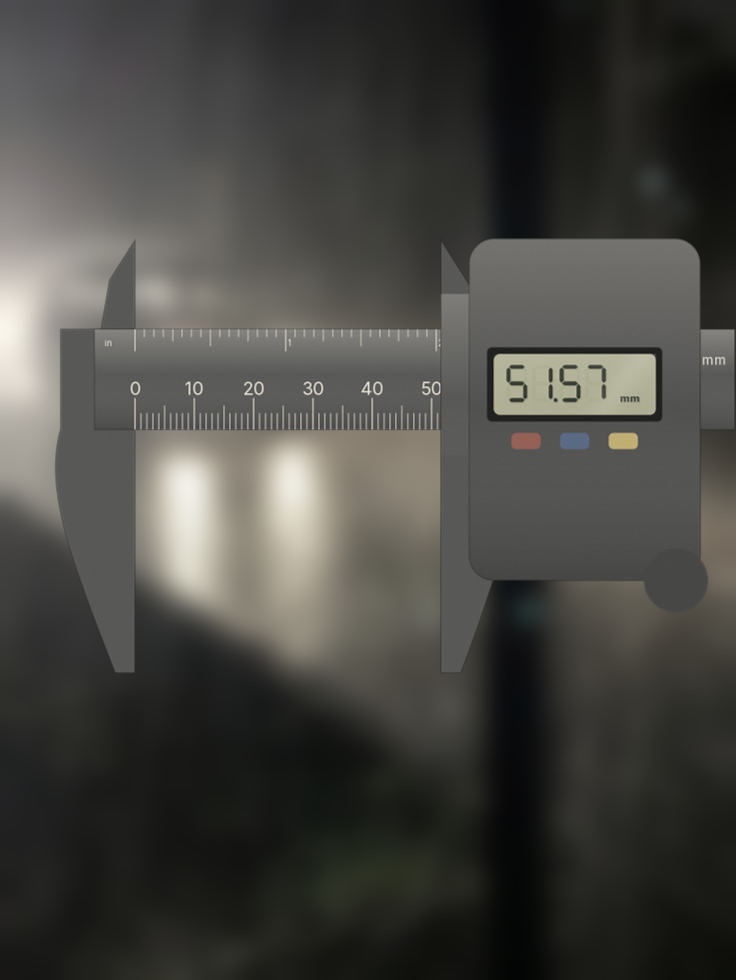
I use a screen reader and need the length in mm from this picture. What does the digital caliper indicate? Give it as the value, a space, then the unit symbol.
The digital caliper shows 51.57 mm
